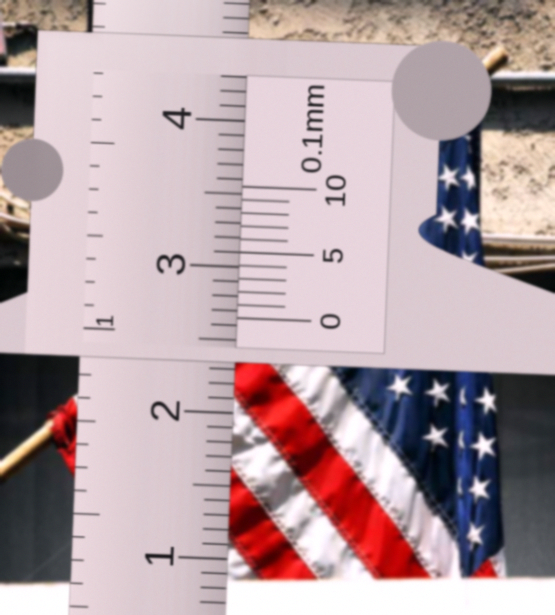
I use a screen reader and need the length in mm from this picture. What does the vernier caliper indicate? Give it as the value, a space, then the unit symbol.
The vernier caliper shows 26.5 mm
